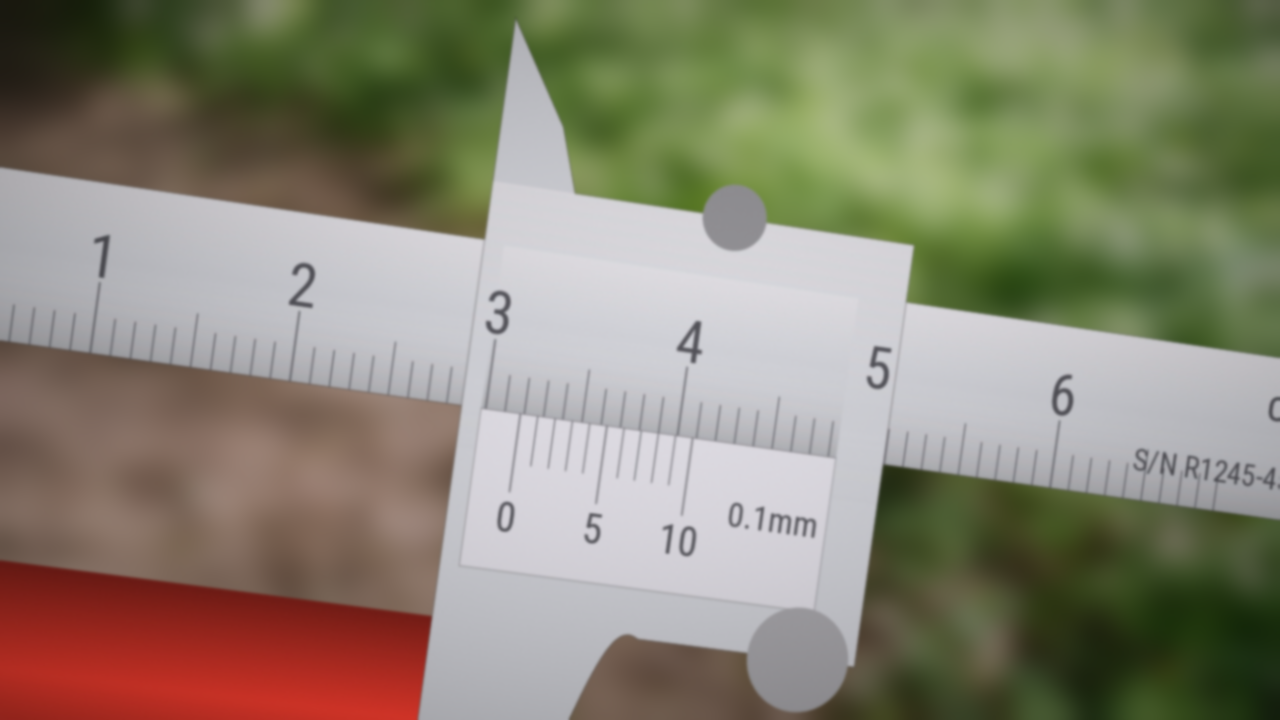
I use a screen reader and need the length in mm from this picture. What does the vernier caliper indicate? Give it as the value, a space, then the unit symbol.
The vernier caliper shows 31.8 mm
